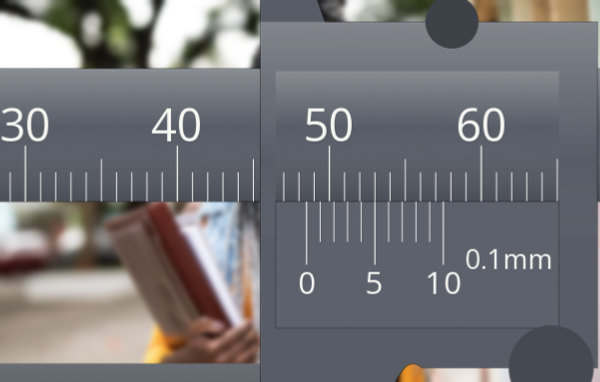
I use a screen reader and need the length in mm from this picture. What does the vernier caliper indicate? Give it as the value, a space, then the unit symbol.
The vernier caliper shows 48.5 mm
